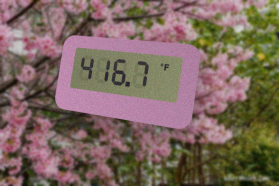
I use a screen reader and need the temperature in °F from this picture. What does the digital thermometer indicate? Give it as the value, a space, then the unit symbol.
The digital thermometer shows 416.7 °F
